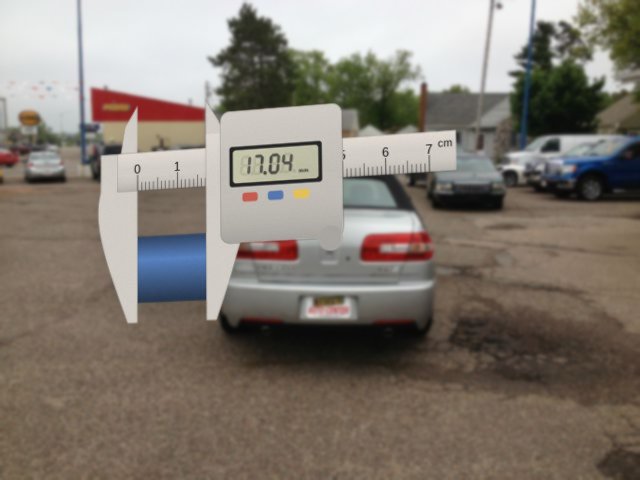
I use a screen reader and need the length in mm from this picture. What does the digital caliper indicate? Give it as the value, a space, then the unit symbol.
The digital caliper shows 17.04 mm
